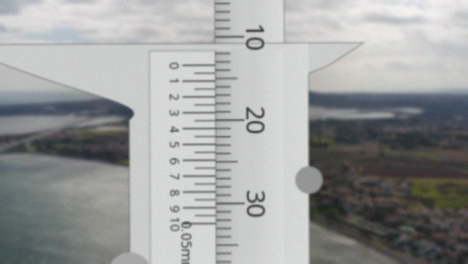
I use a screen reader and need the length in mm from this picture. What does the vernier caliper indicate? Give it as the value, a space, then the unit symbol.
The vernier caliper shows 13.4 mm
